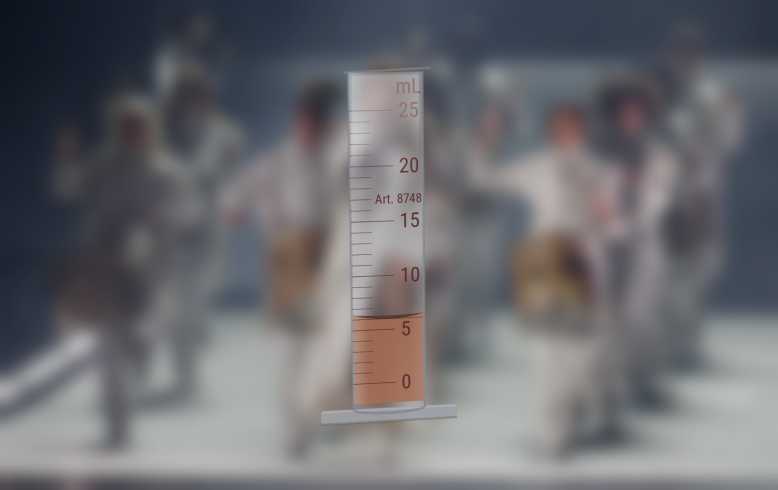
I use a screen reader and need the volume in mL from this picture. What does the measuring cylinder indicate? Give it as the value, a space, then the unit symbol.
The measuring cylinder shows 6 mL
